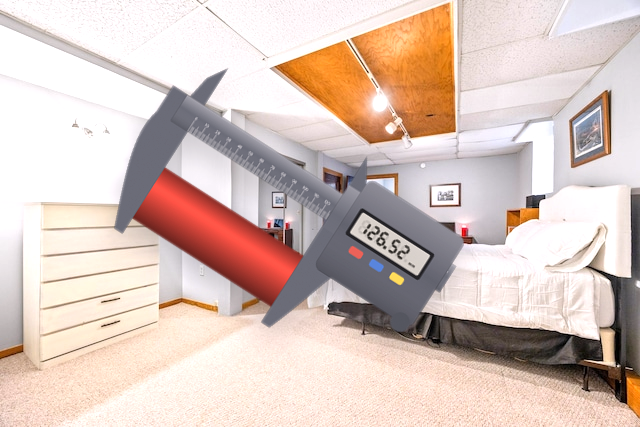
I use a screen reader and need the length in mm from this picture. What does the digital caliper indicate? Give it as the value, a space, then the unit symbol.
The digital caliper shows 126.52 mm
